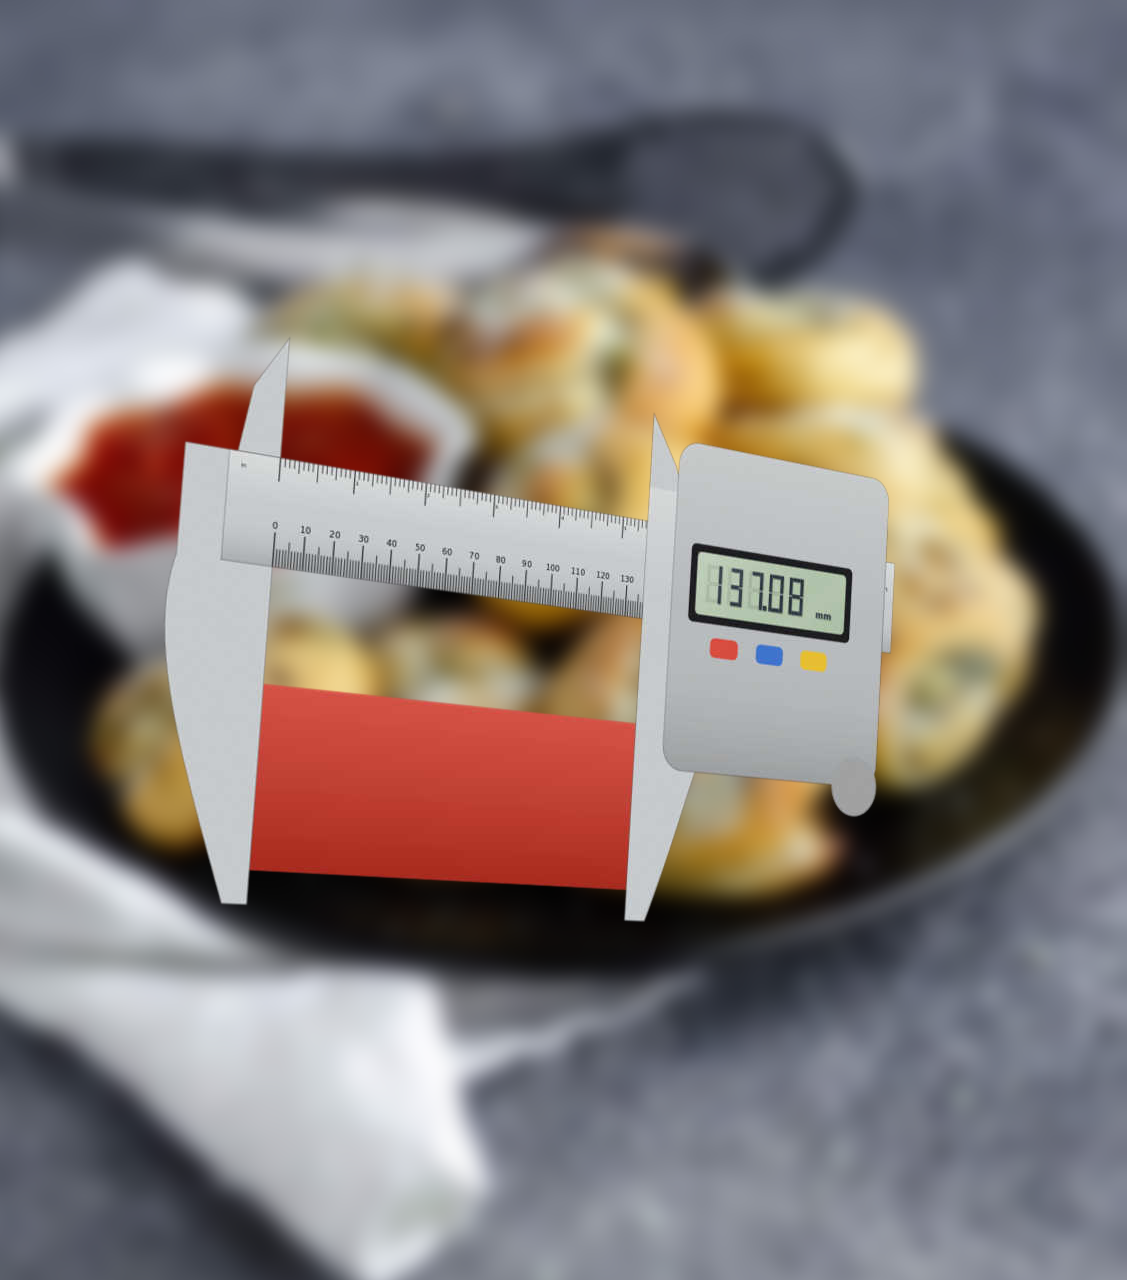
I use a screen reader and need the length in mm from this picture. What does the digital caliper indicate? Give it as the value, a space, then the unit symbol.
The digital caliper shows 137.08 mm
